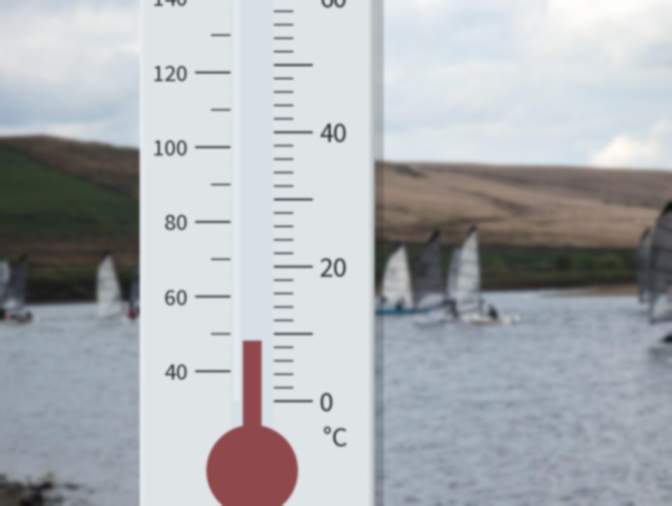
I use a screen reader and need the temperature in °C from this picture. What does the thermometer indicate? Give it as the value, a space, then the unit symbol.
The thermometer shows 9 °C
